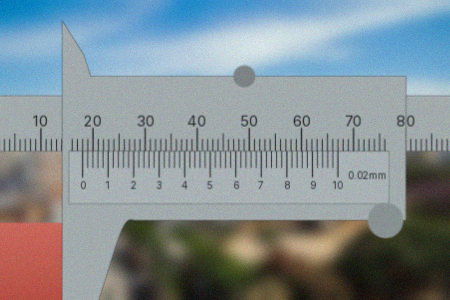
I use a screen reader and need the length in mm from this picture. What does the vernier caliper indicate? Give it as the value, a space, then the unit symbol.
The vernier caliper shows 18.0 mm
